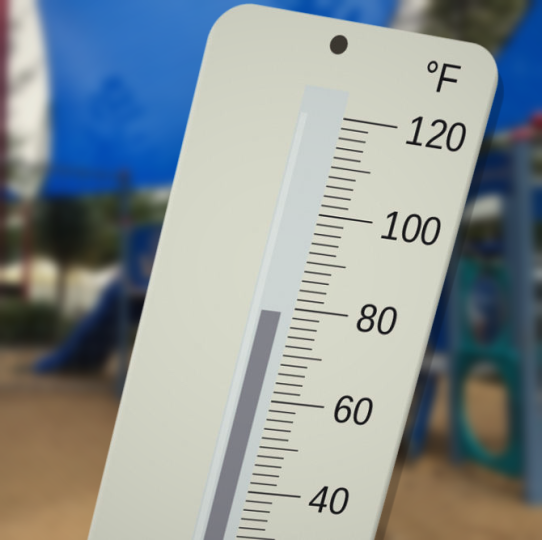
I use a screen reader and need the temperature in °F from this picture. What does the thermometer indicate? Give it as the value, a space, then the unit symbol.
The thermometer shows 79 °F
